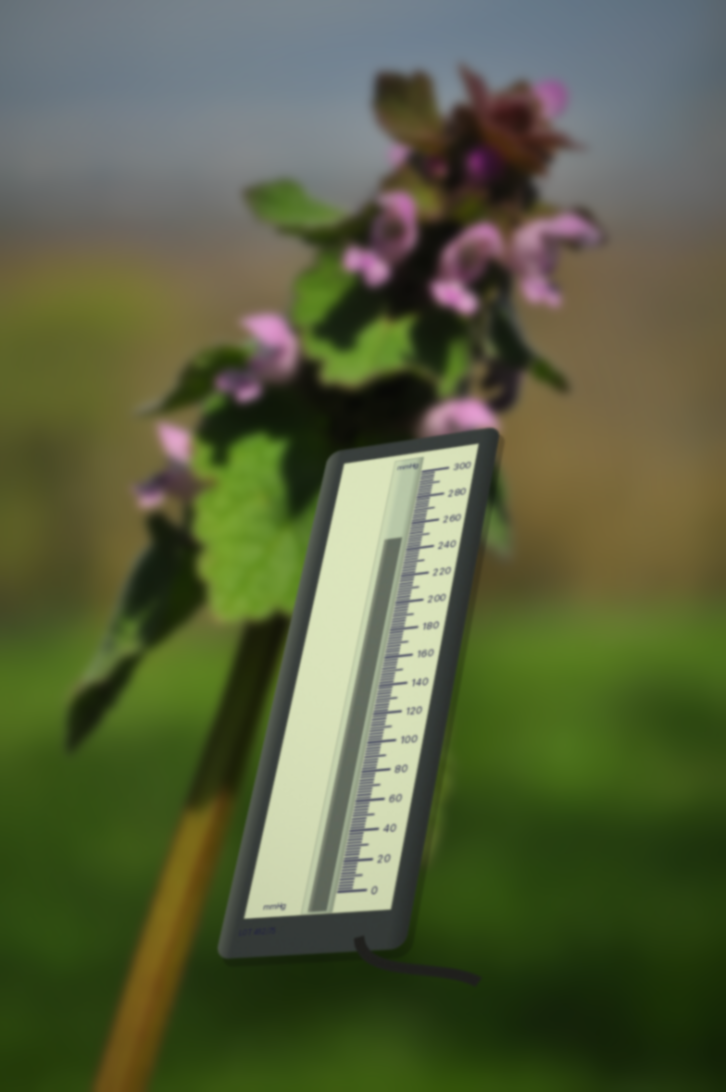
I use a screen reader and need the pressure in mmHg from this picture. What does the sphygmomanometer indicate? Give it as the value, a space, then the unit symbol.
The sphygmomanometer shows 250 mmHg
